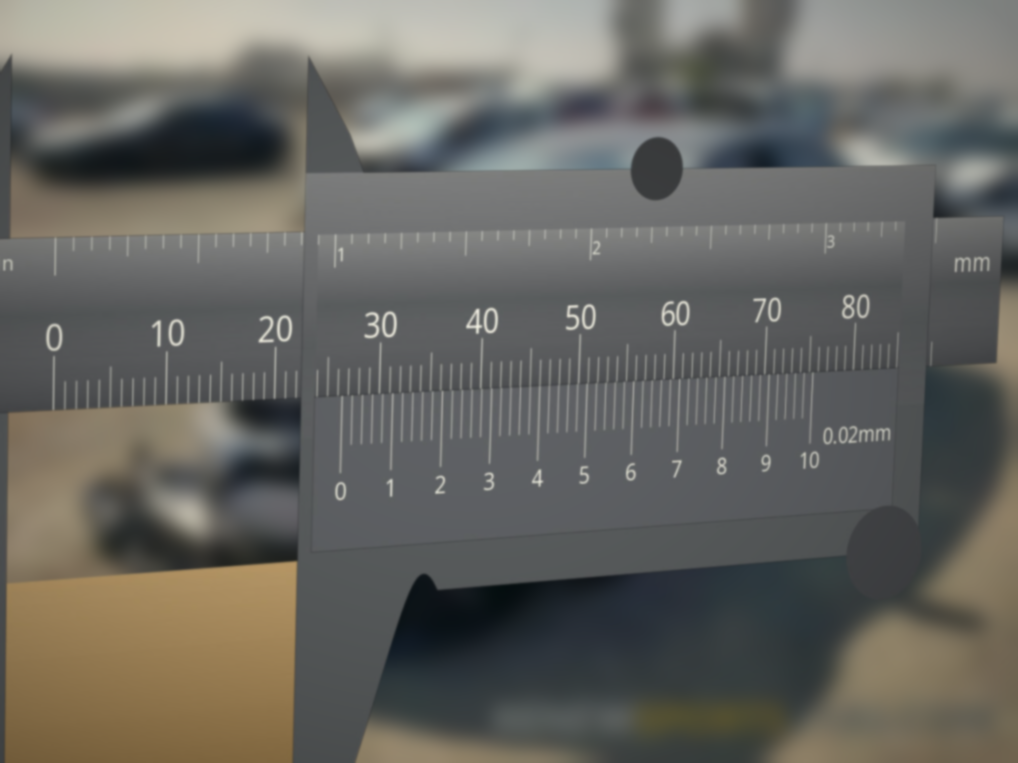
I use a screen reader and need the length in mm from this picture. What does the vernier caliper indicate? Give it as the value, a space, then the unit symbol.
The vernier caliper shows 26.4 mm
